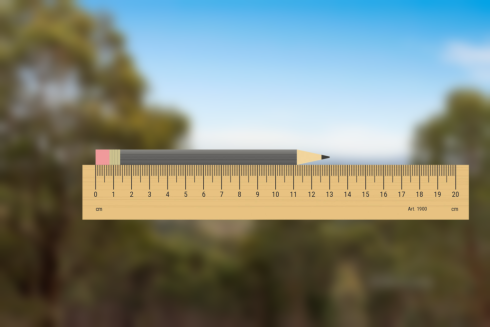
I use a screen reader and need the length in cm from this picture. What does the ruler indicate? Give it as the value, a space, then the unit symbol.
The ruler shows 13 cm
